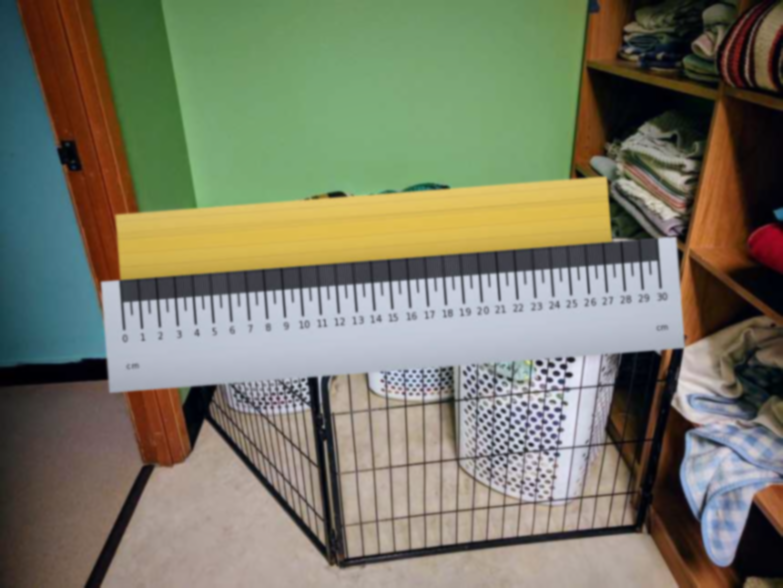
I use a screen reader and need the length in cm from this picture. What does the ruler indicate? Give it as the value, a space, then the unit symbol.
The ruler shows 27.5 cm
